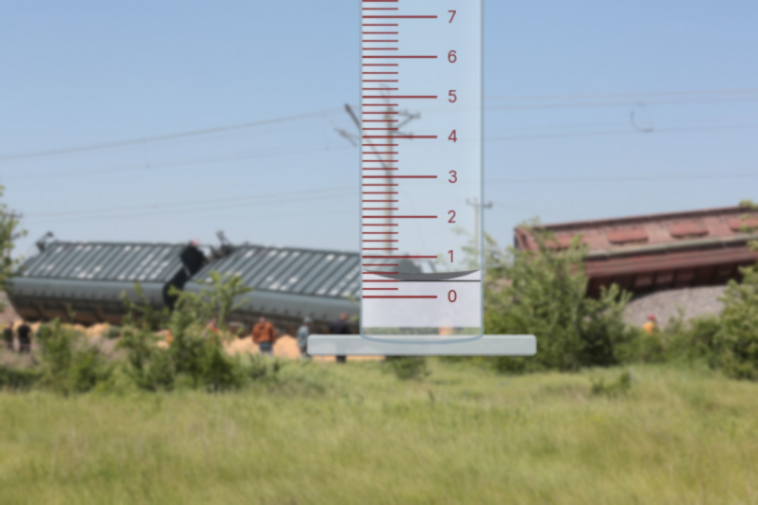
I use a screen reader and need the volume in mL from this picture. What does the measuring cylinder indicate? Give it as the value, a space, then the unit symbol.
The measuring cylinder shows 0.4 mL
